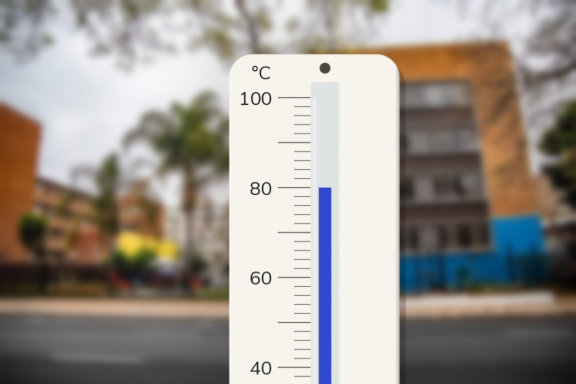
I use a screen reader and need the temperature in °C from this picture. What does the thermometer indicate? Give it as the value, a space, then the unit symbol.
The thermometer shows 80 °C
